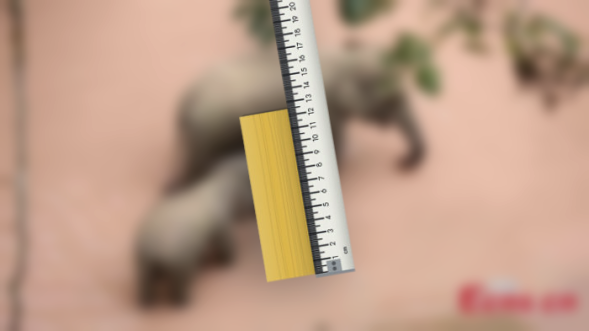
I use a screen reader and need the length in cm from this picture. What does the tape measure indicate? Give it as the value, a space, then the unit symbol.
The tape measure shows 12.5 cm
